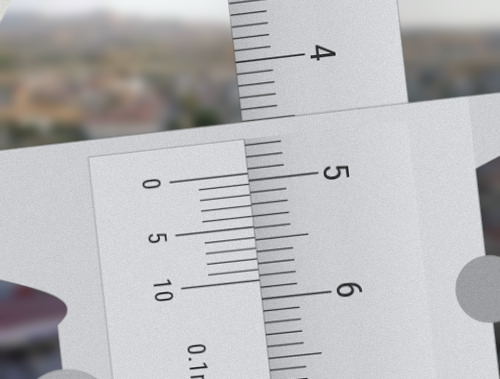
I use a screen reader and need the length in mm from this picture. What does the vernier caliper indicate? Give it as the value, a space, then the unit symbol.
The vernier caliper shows 49.4 mm
